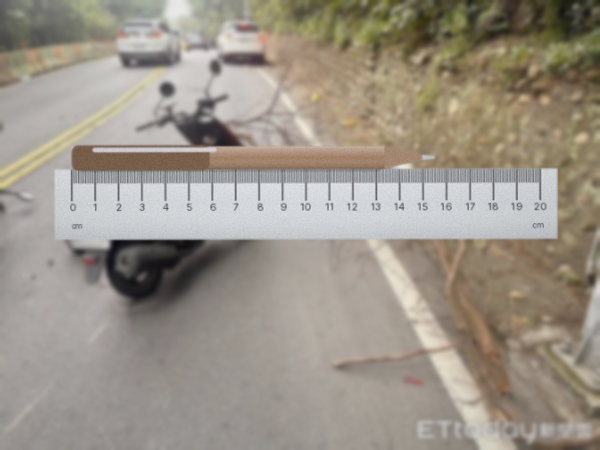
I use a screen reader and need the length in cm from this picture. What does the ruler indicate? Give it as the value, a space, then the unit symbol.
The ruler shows 15.5 cm
